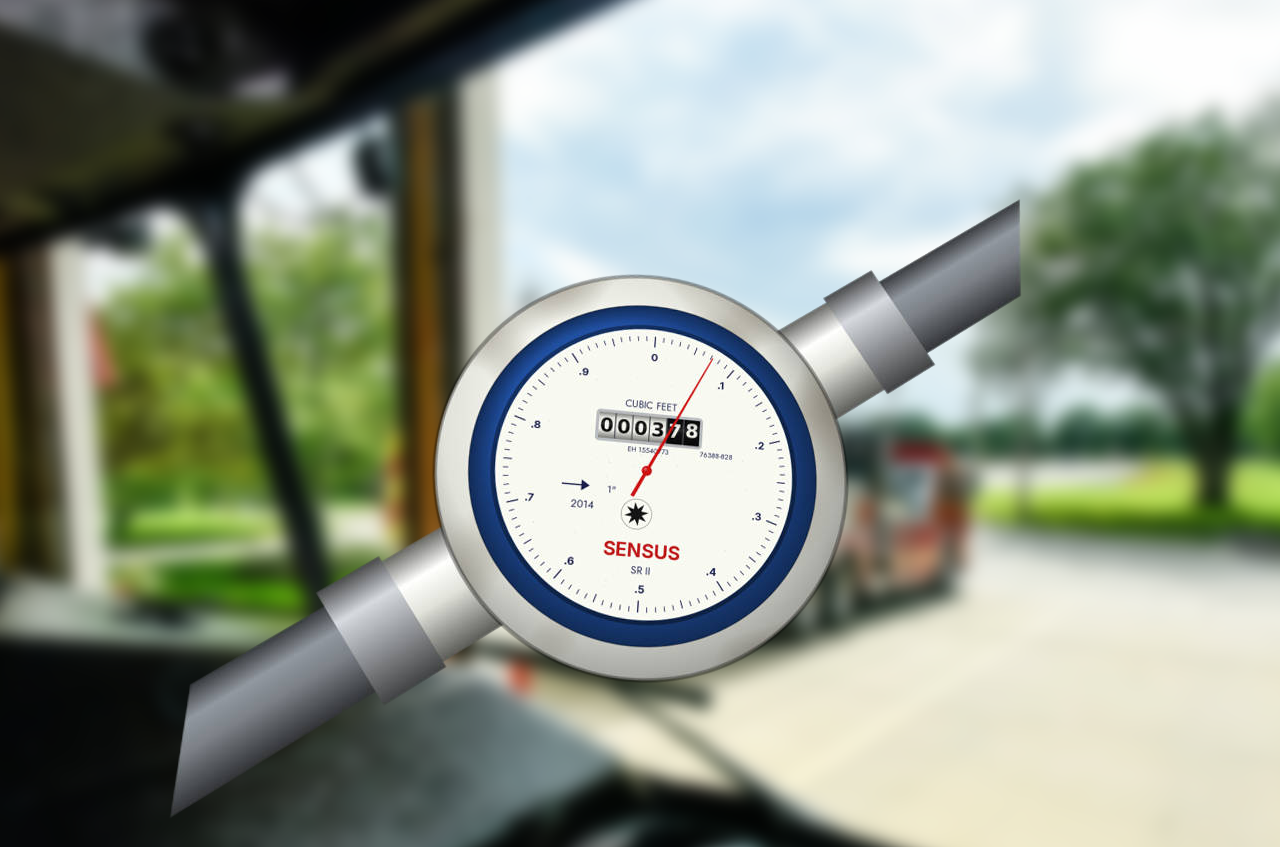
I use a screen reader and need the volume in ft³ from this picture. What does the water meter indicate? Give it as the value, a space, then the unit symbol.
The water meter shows 378.07 ft³
